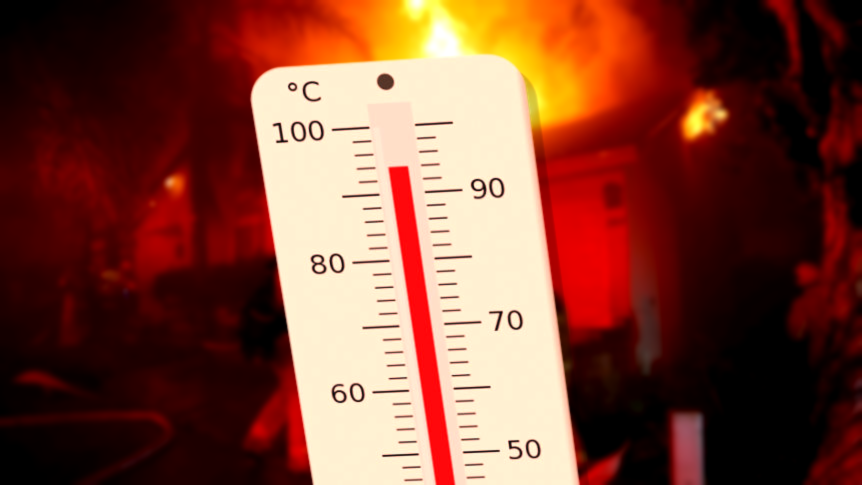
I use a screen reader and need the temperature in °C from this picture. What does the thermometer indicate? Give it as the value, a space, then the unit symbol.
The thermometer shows 94 °C
